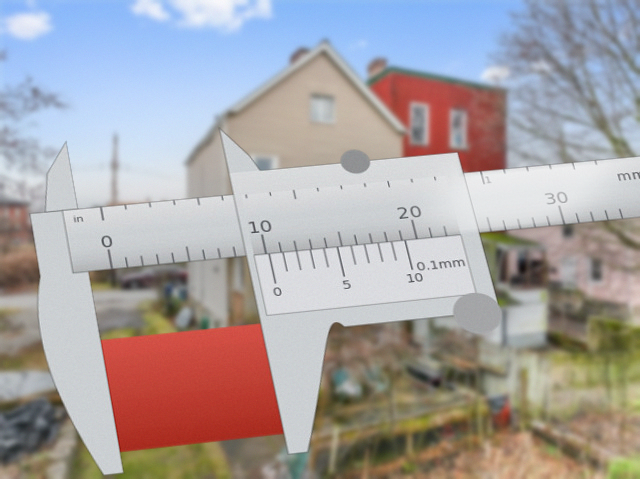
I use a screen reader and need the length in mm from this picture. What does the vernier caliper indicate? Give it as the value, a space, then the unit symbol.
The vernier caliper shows 10.2 mm
